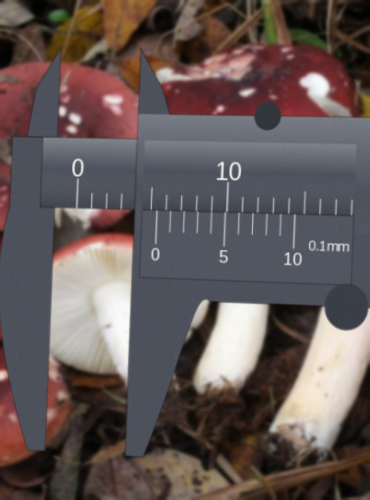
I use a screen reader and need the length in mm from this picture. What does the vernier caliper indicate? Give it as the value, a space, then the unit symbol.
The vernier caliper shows 5.4 mm
